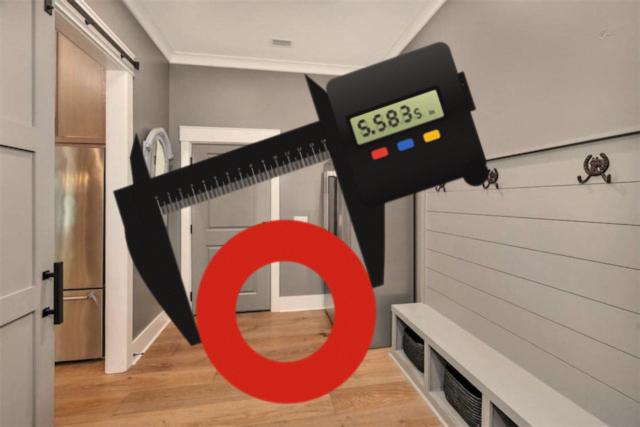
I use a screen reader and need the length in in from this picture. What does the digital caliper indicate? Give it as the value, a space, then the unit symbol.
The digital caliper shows 5.5835 in
